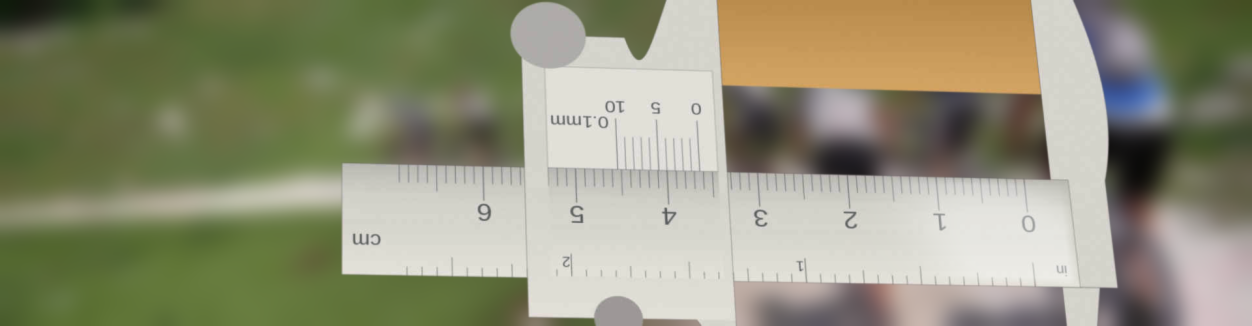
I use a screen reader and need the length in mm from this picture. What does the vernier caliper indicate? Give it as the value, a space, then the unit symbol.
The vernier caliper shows 36.4 mm
